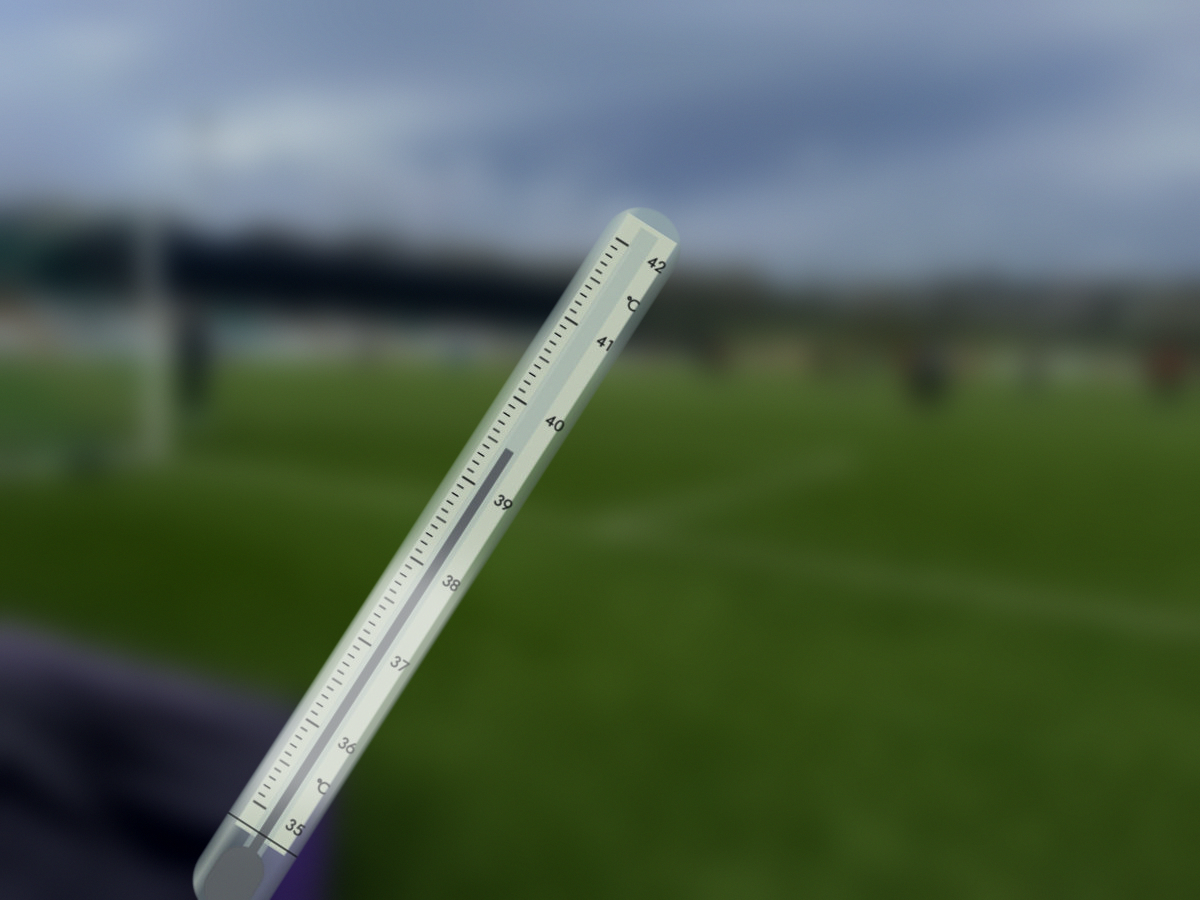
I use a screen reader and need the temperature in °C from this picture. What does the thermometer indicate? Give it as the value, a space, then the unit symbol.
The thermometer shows 39.5 °C
